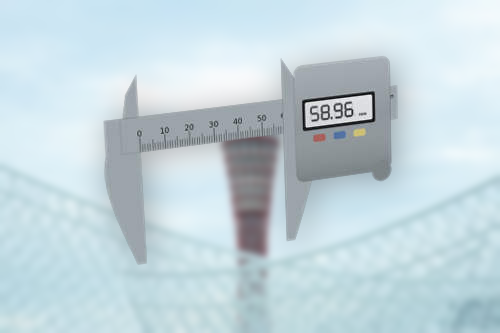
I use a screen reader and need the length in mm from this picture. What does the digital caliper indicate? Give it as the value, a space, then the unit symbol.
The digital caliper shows 58.96 mm
